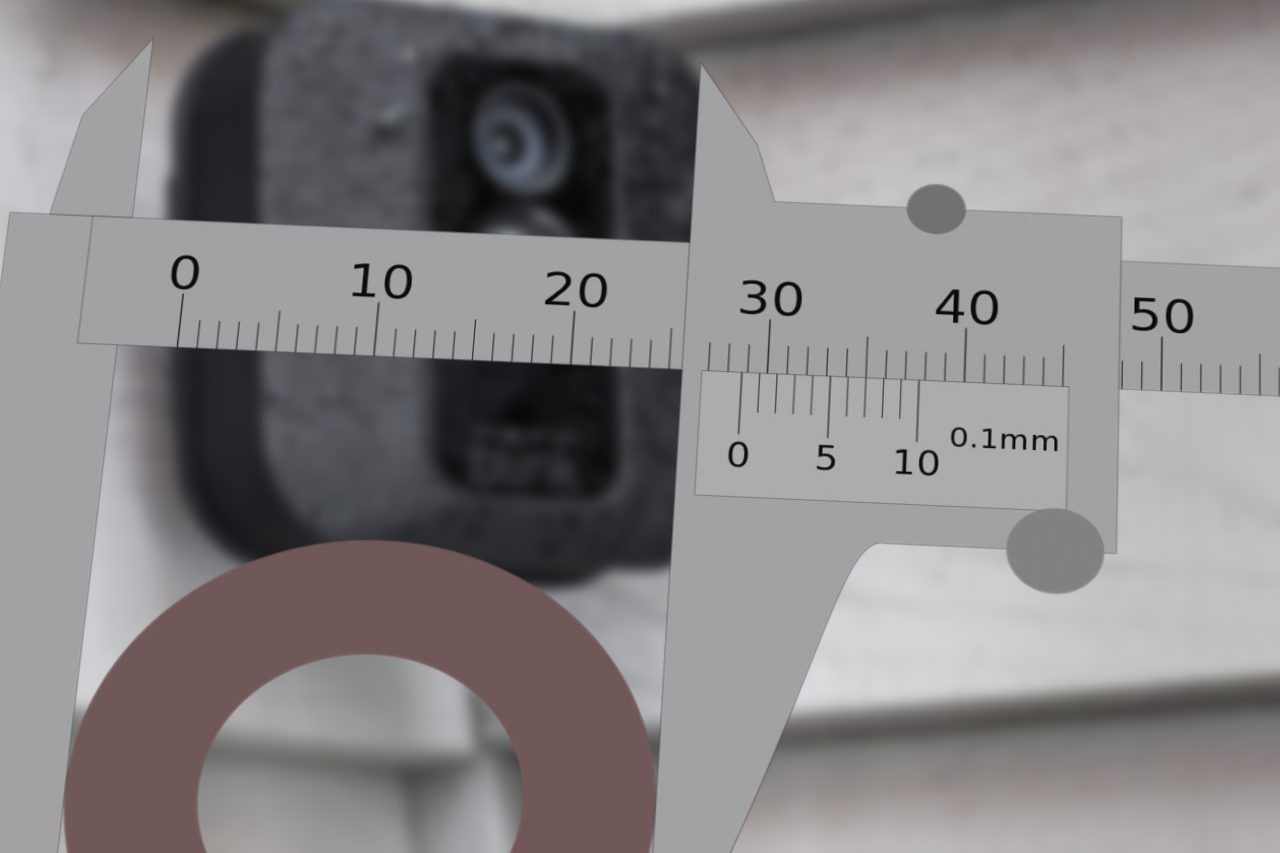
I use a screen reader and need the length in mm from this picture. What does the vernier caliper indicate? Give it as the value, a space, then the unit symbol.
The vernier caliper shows 28.7 mm
